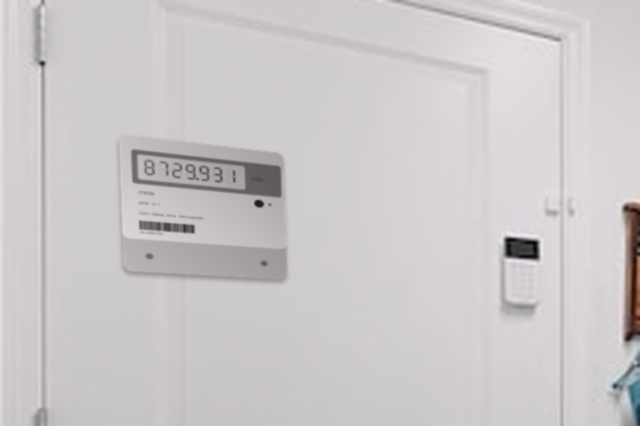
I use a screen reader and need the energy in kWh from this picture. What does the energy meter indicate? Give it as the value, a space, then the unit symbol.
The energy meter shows 8729.931 kWh
